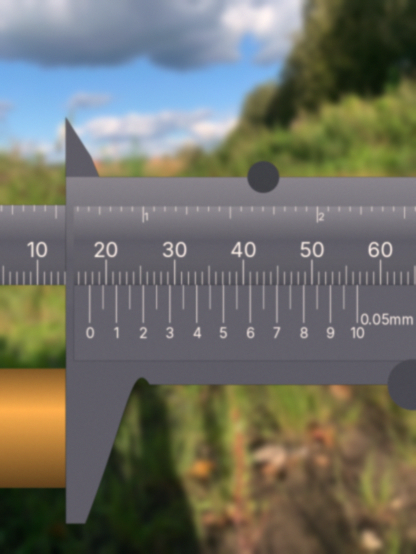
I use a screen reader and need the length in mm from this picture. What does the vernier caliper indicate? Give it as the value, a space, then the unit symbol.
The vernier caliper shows 17.6 mm
